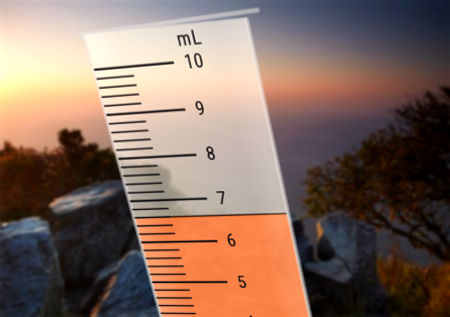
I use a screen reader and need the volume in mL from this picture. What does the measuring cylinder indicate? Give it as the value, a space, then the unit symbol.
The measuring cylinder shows 6.6 mL
